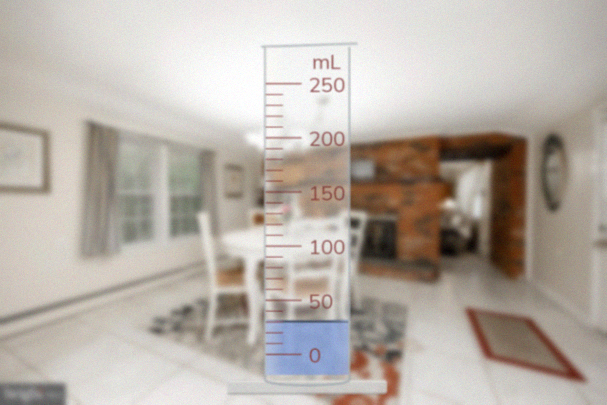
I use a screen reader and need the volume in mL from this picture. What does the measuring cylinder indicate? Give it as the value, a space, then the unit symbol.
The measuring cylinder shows 30 mL
